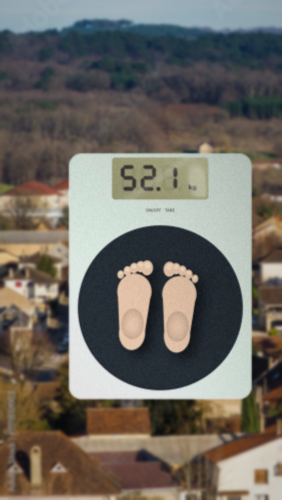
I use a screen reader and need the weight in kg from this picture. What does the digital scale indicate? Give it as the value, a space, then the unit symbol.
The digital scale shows 52.1 kg
